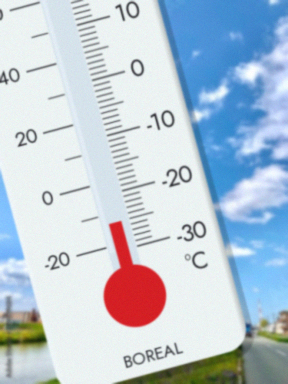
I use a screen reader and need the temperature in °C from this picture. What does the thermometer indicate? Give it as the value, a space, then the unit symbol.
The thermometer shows -25 °C
